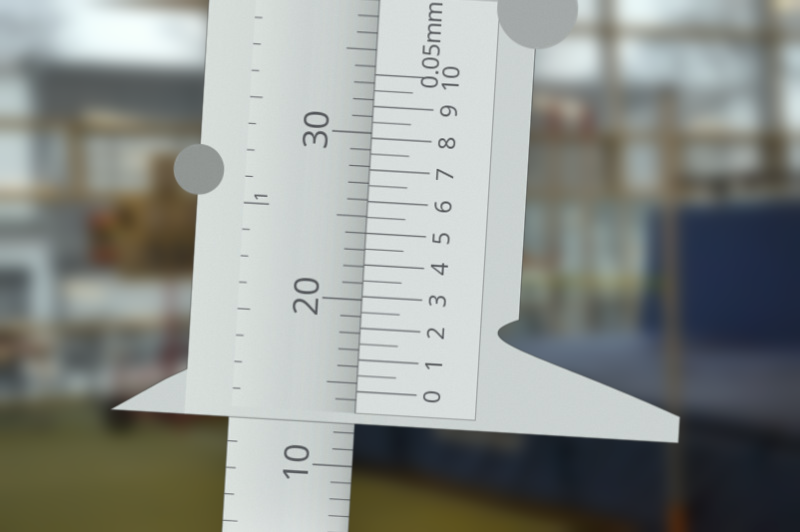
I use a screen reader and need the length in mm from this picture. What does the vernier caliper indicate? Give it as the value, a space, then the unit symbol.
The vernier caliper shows 14.5 mm
